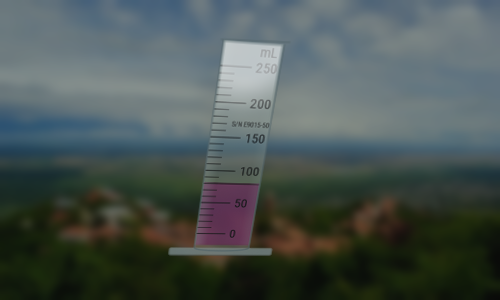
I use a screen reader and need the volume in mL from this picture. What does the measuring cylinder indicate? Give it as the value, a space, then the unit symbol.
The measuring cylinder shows 80 mL
